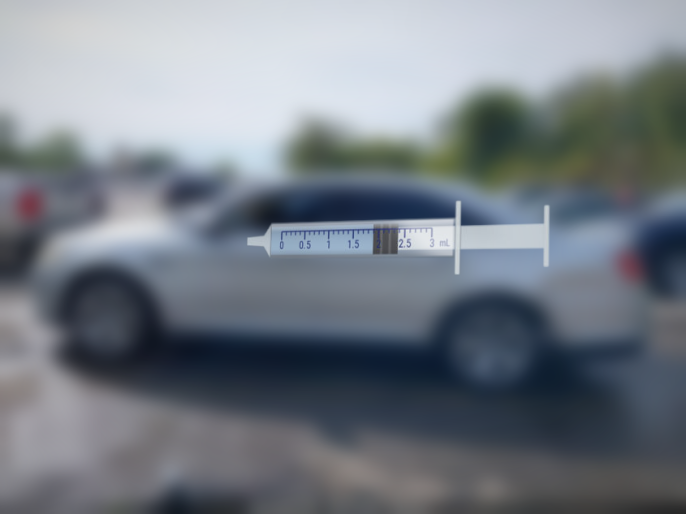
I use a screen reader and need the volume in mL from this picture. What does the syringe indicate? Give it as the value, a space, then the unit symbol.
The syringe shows 1.9 mL
